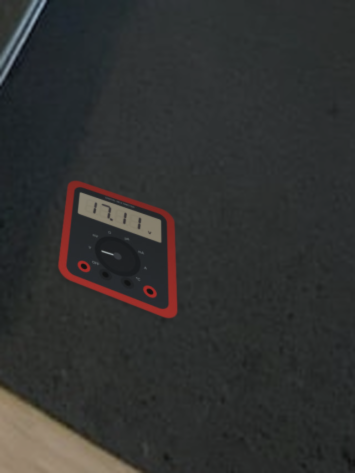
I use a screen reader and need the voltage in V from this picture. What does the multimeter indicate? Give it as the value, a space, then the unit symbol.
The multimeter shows 17.11 V
